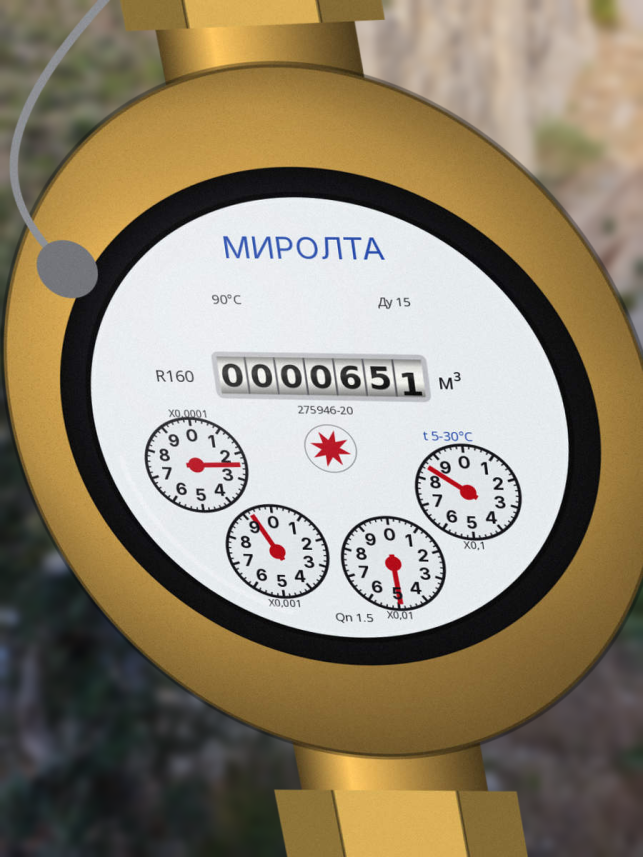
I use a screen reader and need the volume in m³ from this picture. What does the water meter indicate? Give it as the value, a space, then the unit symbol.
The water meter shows 650.8492 m³
